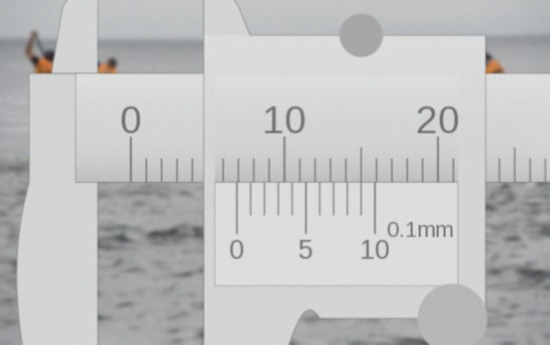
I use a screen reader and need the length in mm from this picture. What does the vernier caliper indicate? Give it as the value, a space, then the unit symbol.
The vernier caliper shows 6.9 mm
